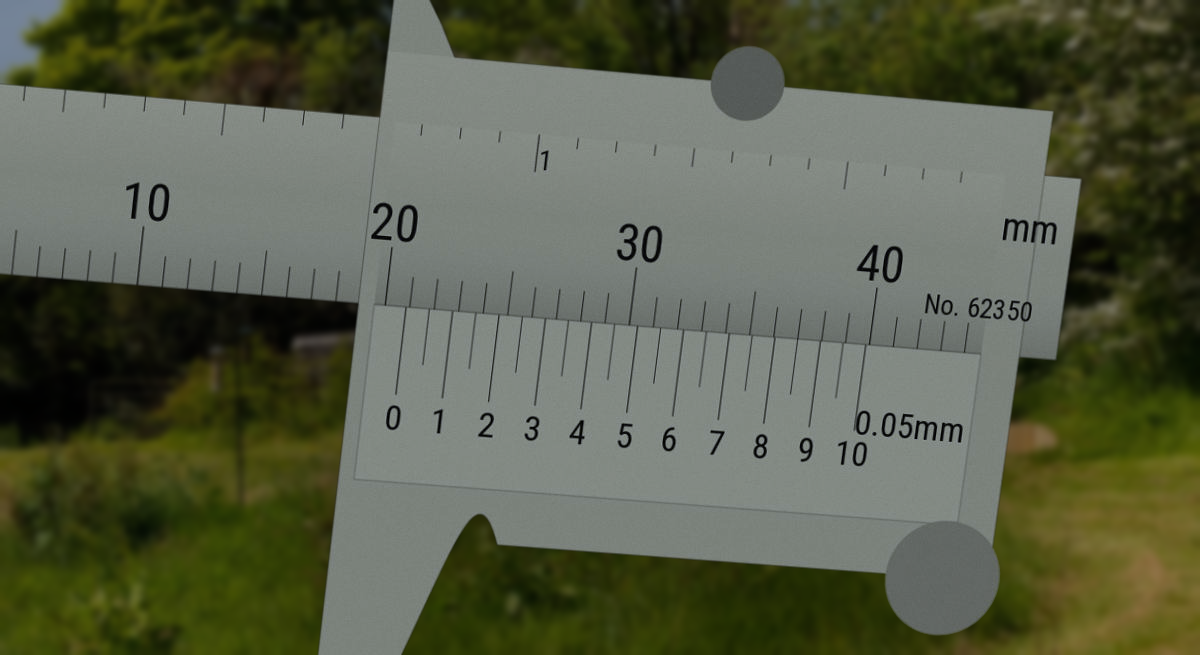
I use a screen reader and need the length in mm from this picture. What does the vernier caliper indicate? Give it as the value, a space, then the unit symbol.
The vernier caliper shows 20.85 mm
